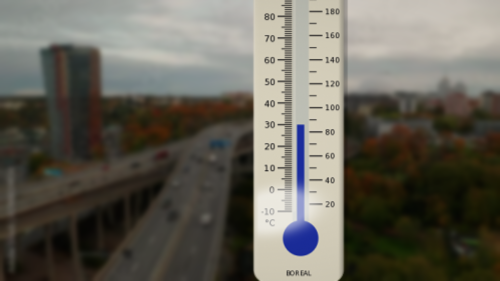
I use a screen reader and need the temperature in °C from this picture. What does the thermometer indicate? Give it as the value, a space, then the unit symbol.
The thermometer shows 30 °C
